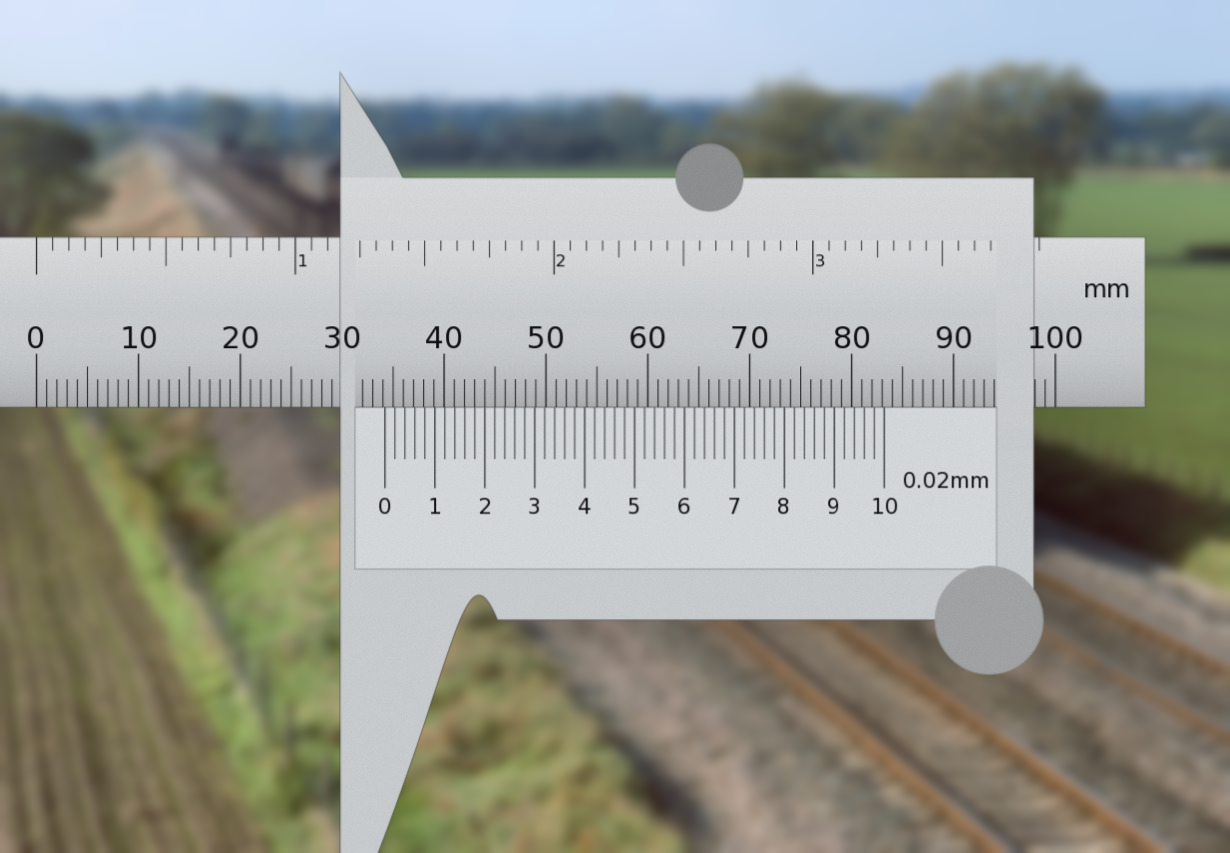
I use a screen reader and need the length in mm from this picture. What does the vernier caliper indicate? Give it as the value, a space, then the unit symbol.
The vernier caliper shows 34.2 mm
